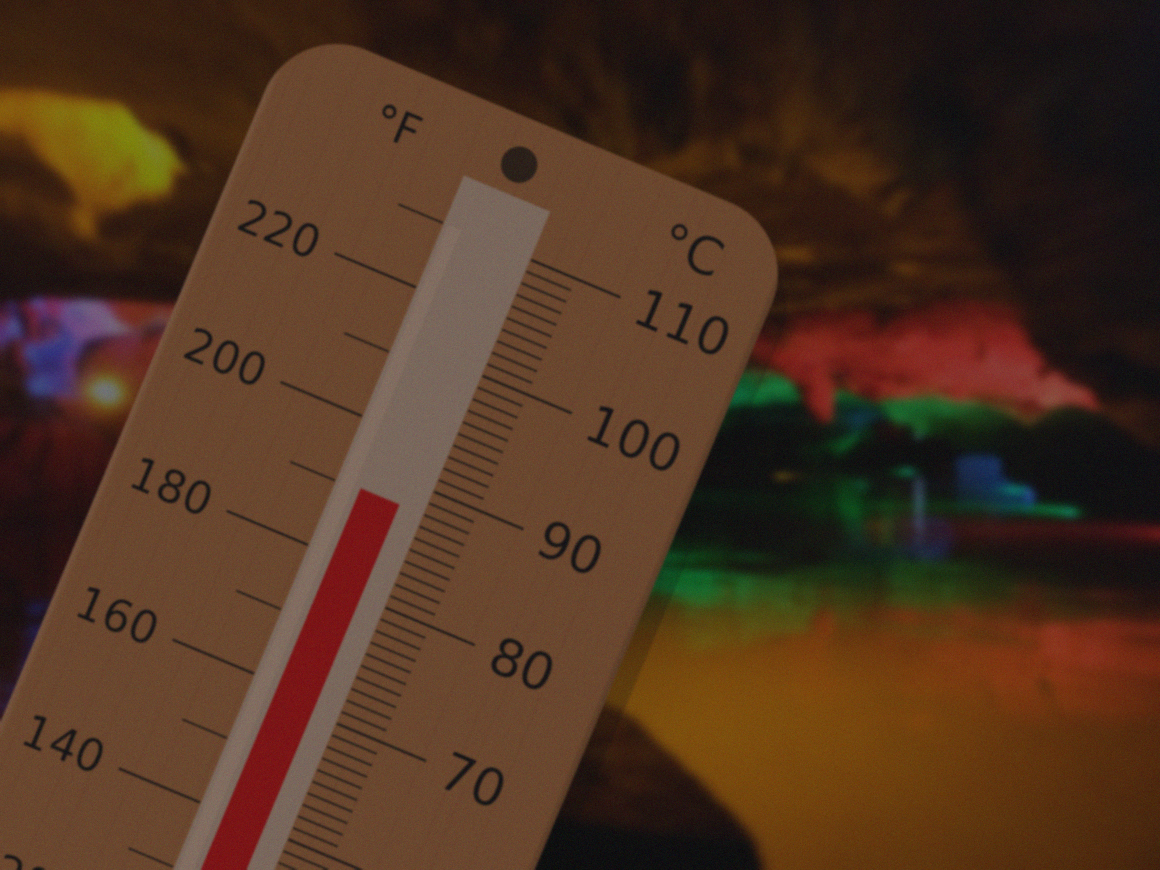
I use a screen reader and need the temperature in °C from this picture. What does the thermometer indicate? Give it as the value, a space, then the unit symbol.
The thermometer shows 88 °C
